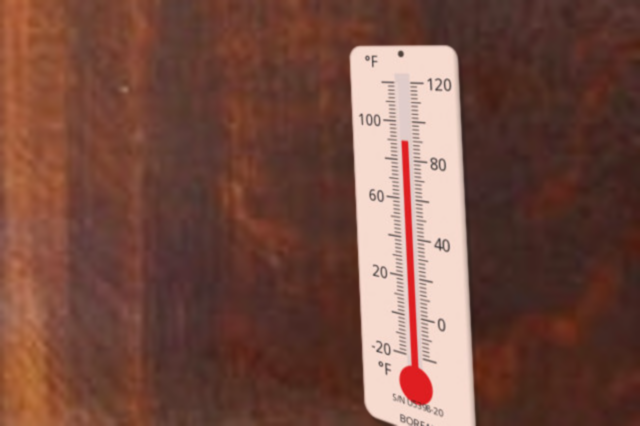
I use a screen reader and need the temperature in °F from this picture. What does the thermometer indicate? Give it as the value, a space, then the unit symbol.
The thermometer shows 90 °F
